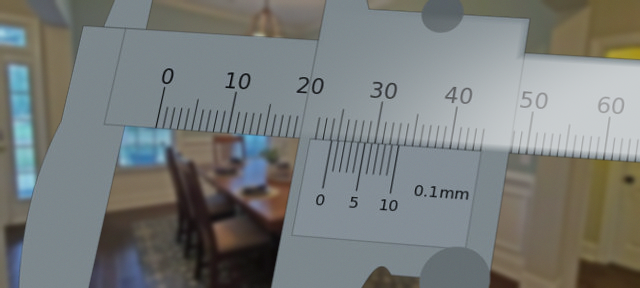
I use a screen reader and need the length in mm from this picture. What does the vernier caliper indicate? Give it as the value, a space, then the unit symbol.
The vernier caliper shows 24.2 mm
